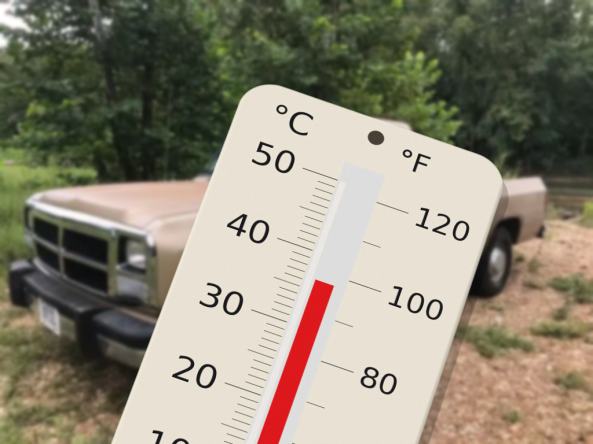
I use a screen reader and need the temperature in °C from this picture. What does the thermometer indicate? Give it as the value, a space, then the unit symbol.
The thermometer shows 36.5 °C
